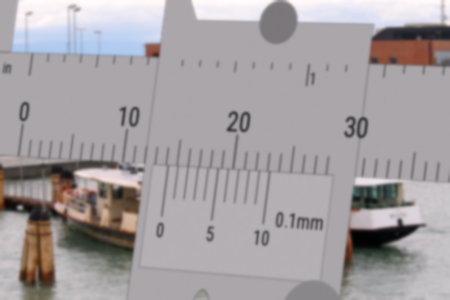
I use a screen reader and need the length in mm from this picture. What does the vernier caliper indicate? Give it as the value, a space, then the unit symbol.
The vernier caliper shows 14.2 mm
